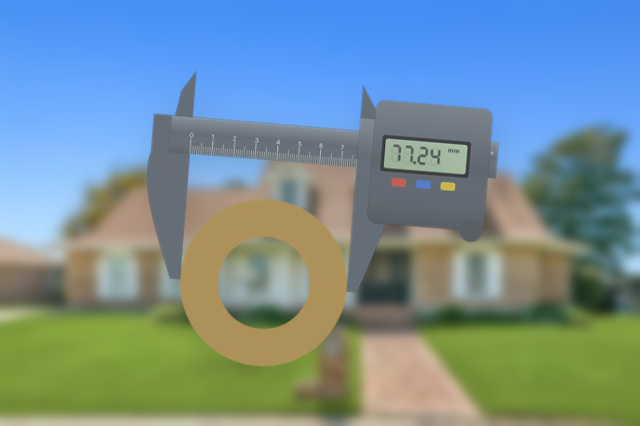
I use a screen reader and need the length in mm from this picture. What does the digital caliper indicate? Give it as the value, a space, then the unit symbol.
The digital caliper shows 77.24 mm
